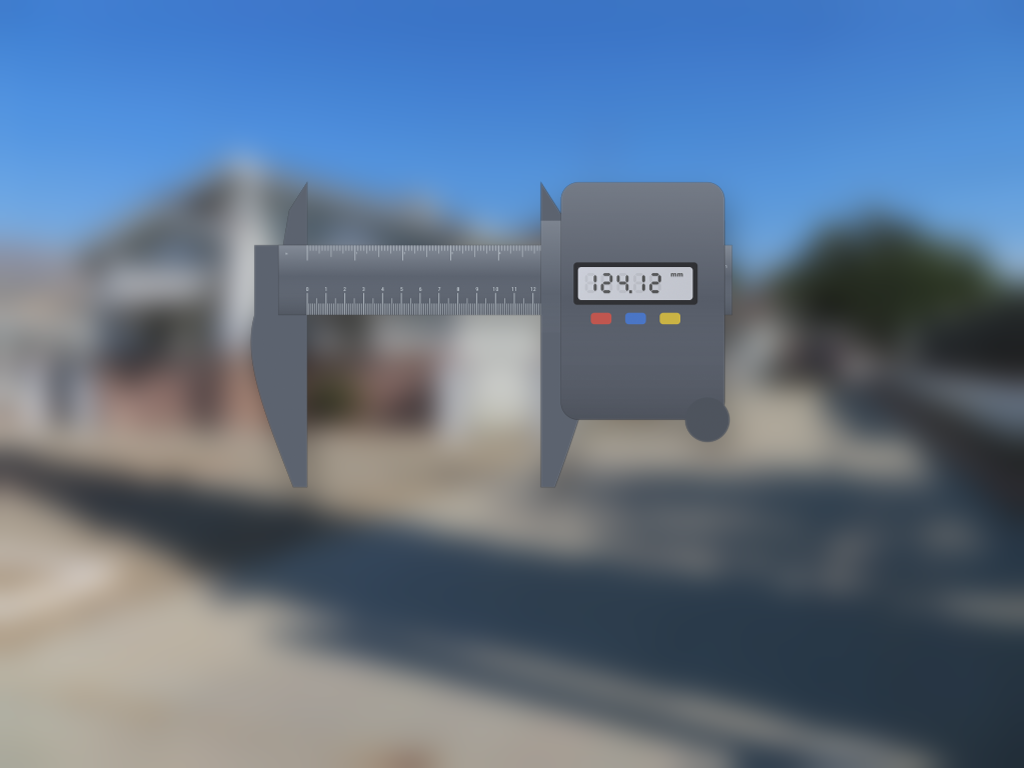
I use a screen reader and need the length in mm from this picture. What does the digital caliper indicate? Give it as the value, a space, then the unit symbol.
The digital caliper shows 124.12 mm
